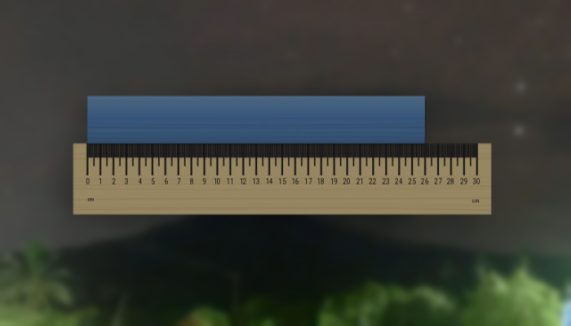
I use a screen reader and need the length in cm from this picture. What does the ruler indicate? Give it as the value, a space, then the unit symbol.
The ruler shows 26 cm
